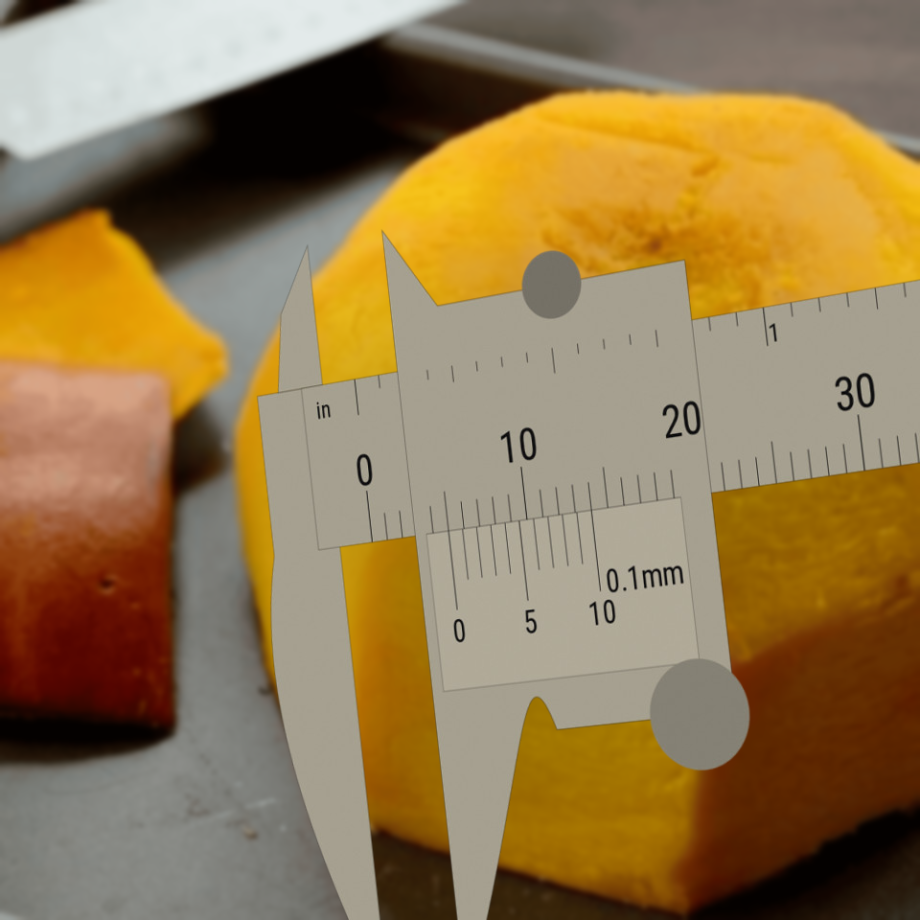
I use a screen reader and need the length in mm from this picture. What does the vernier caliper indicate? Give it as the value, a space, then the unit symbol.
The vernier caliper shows 5.0 mm
